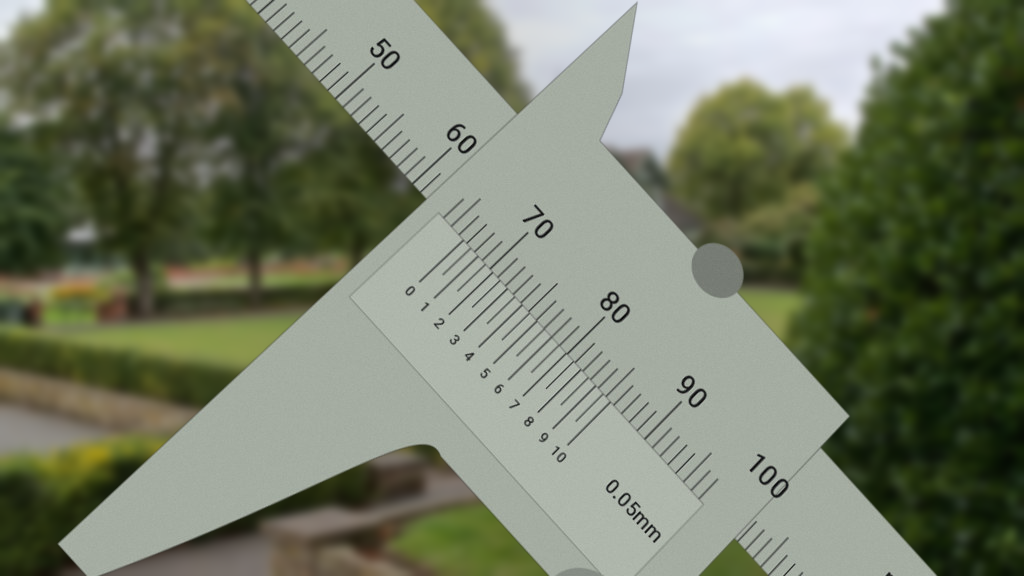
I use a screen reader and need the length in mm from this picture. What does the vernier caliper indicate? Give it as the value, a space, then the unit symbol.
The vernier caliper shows 66.6 mm
